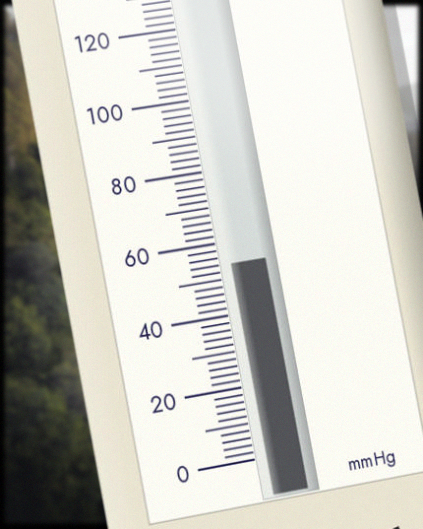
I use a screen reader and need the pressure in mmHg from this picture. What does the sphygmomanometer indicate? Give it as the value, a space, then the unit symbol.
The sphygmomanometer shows 54 mmHg
